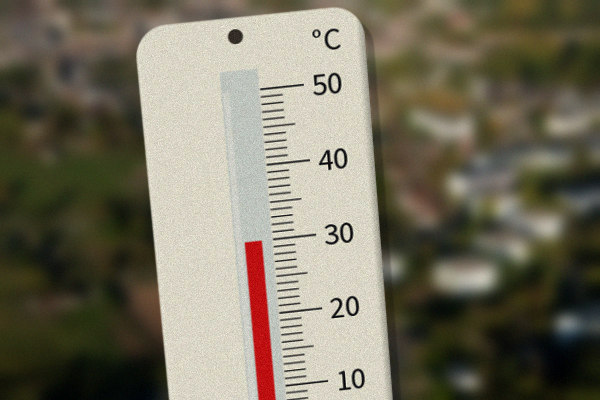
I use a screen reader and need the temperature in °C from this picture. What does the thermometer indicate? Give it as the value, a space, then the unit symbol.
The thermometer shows 30 °C
